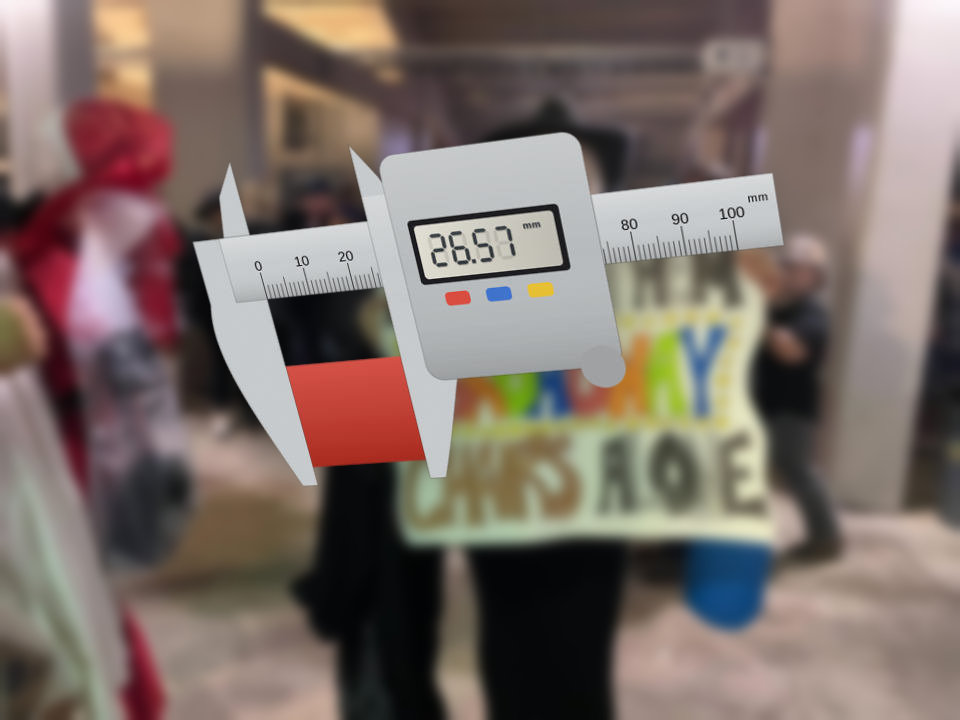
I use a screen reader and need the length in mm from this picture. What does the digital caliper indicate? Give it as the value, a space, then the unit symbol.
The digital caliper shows 26.57 mm
